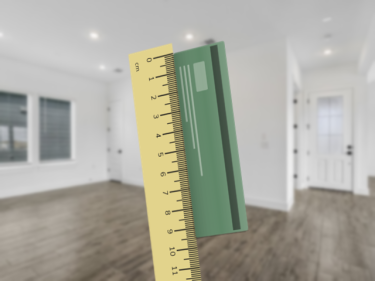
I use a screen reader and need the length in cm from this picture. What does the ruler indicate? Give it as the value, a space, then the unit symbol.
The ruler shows 9.5 cm
